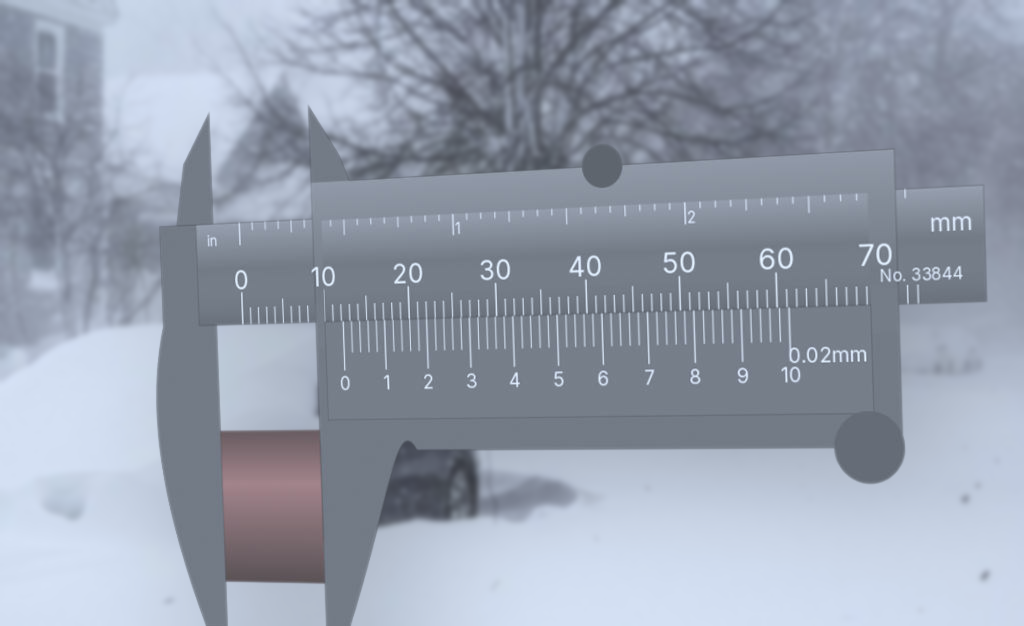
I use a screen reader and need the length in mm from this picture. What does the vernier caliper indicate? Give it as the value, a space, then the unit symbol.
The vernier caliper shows 12.2 mm
